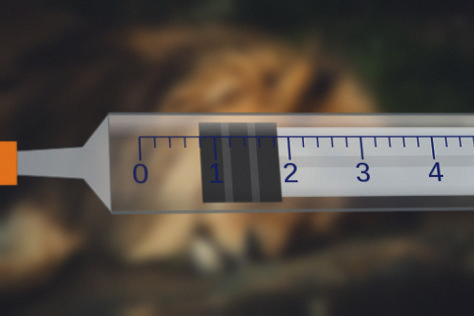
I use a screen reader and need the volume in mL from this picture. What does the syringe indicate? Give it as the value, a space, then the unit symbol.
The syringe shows 0.8 mL
